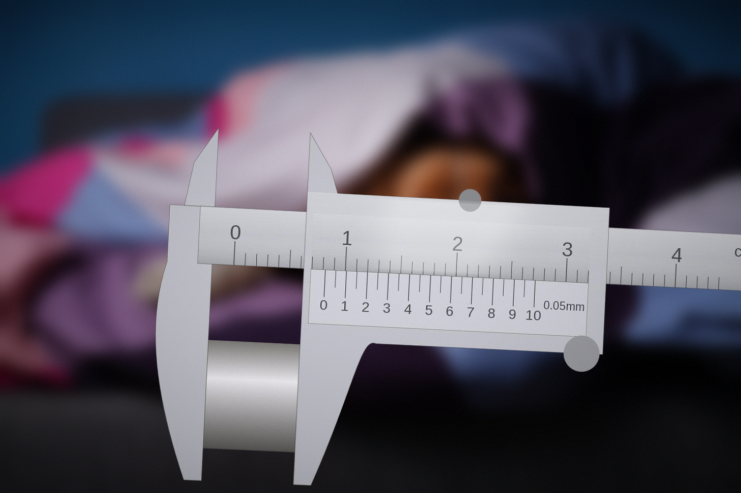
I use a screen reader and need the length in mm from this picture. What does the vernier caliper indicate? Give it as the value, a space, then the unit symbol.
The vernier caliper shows 8.2 mm
